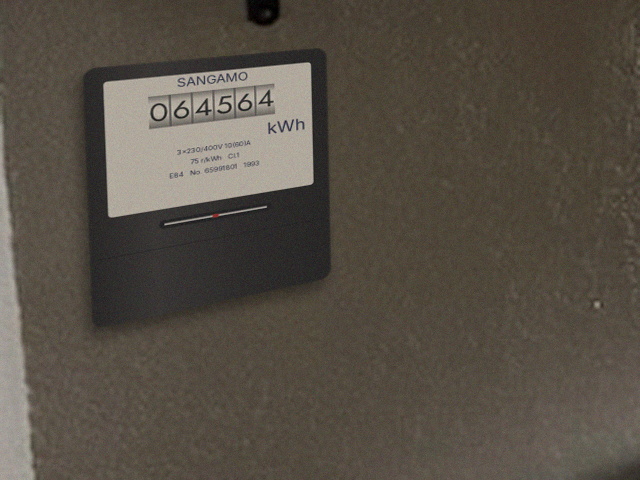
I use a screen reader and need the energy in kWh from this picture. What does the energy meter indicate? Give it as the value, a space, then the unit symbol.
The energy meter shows 64564 kWh
